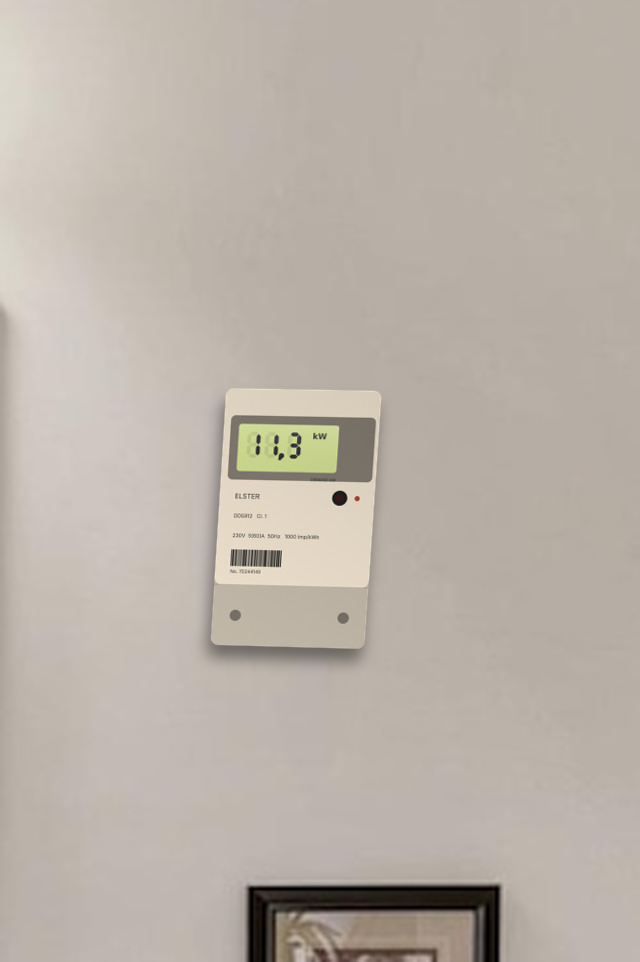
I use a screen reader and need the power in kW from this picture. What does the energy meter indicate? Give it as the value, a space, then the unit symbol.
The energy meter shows 11.3 kW
